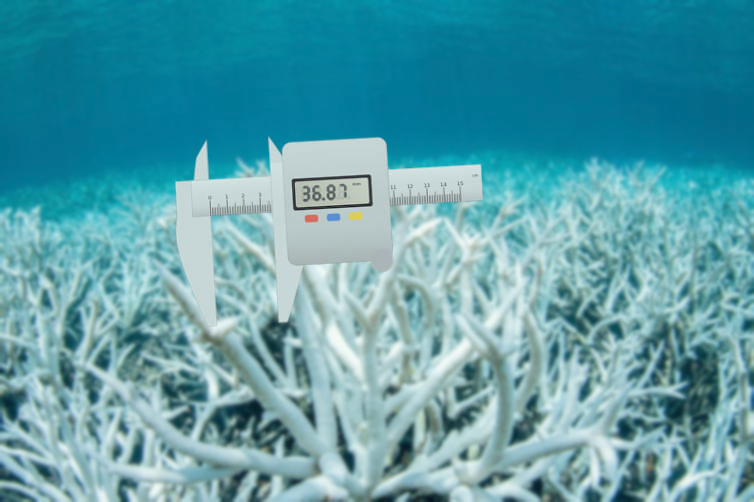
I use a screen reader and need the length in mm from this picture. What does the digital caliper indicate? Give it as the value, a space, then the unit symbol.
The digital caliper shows 36.87 mm
